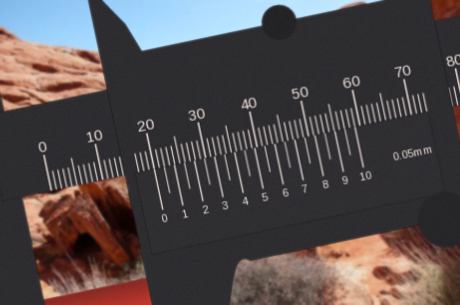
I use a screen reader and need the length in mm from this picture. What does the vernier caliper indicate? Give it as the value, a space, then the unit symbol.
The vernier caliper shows 20.0 mm
